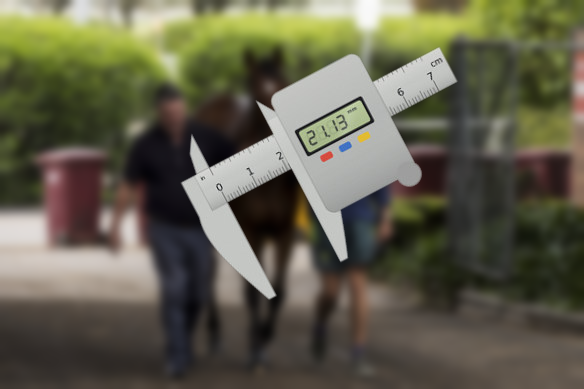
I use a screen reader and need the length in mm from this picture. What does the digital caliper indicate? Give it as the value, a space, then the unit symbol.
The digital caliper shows 21.13 mm
